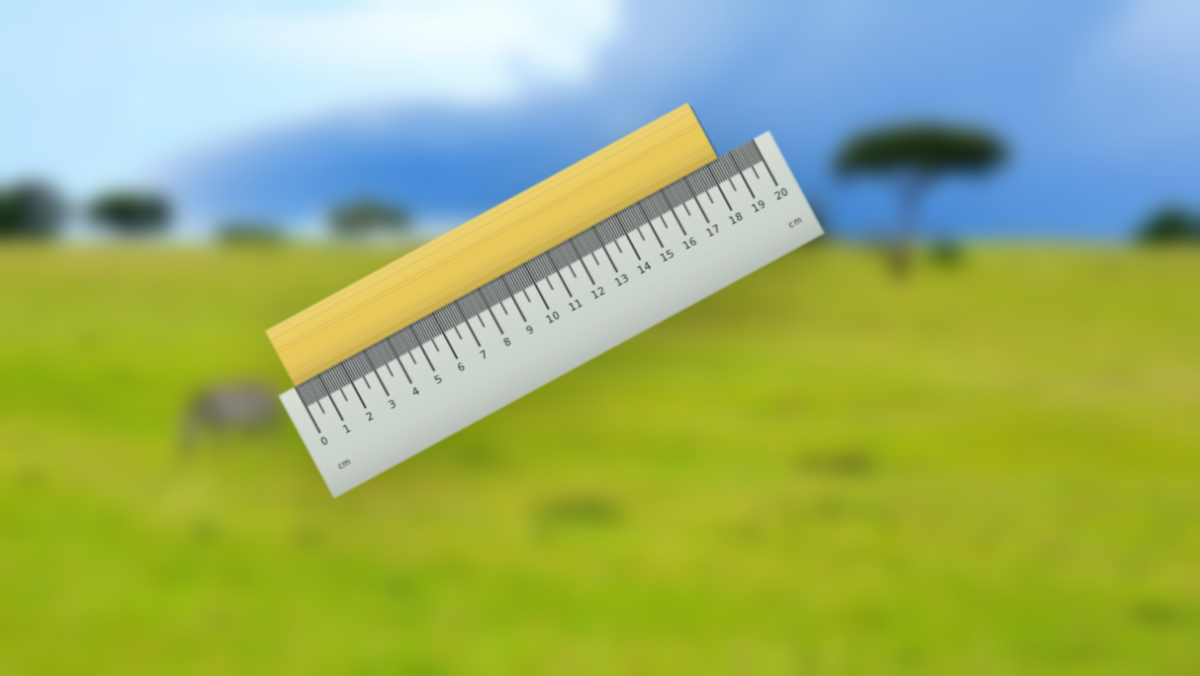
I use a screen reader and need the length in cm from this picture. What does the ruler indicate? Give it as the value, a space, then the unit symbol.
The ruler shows 18.5 cm
